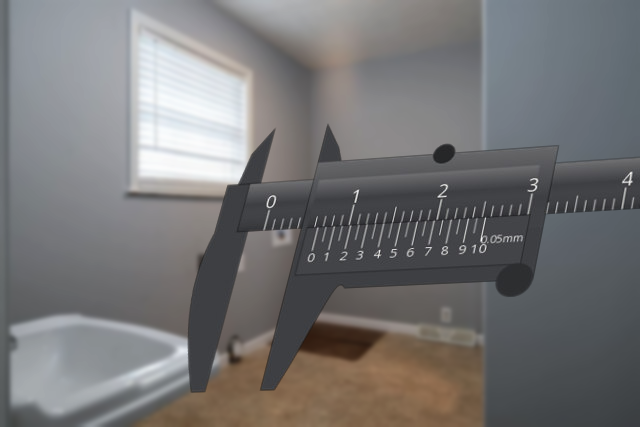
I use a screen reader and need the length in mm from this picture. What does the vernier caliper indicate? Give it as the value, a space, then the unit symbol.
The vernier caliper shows 6.4 mm
